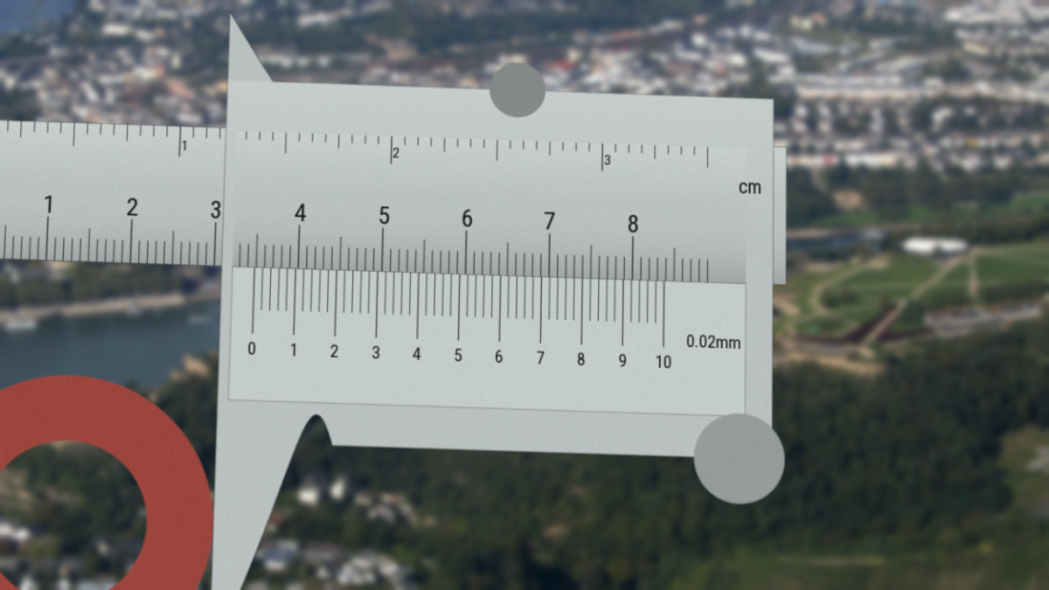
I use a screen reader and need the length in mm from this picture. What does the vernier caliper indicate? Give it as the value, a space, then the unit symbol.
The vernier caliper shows 34.8 mm
